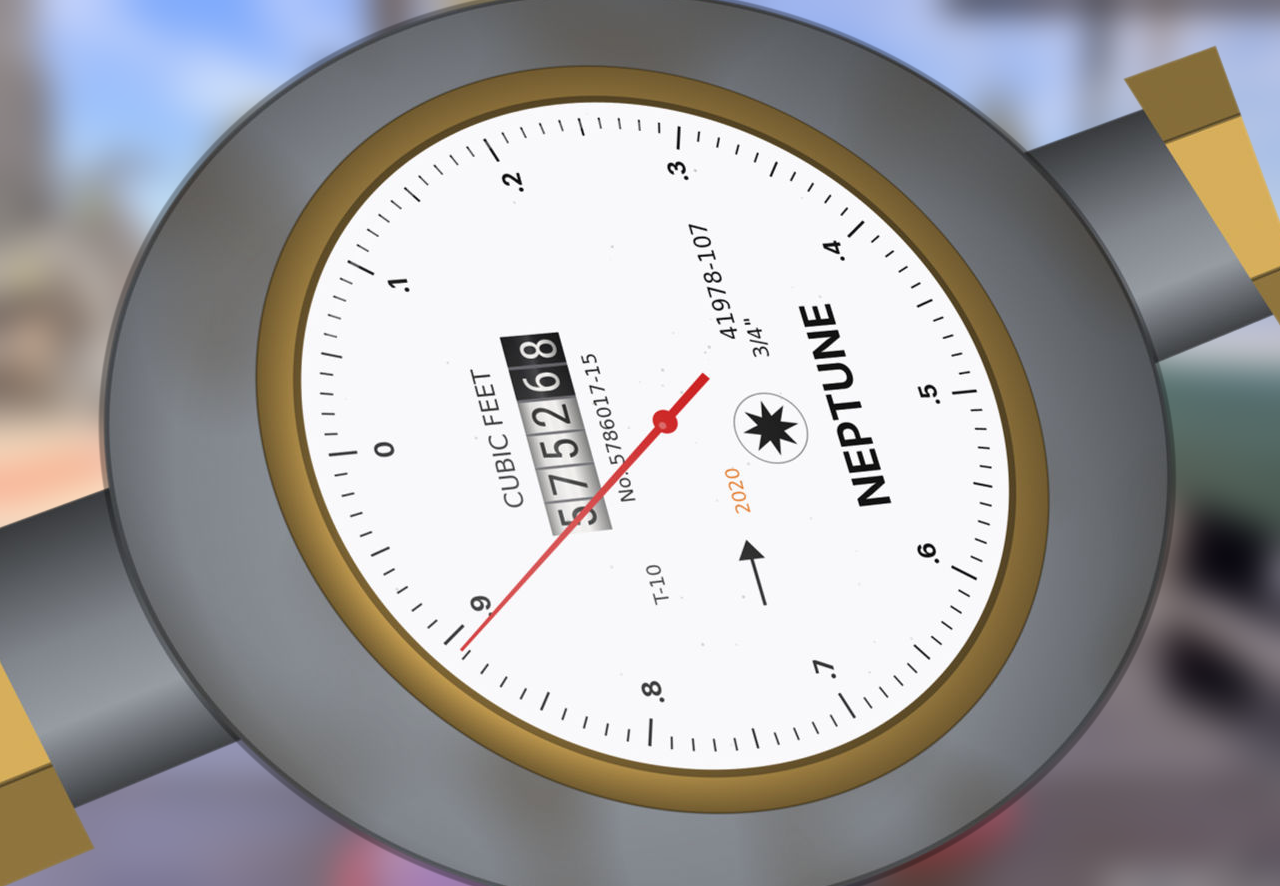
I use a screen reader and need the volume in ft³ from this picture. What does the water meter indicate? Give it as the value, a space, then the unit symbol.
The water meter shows 575267.89 ft³
